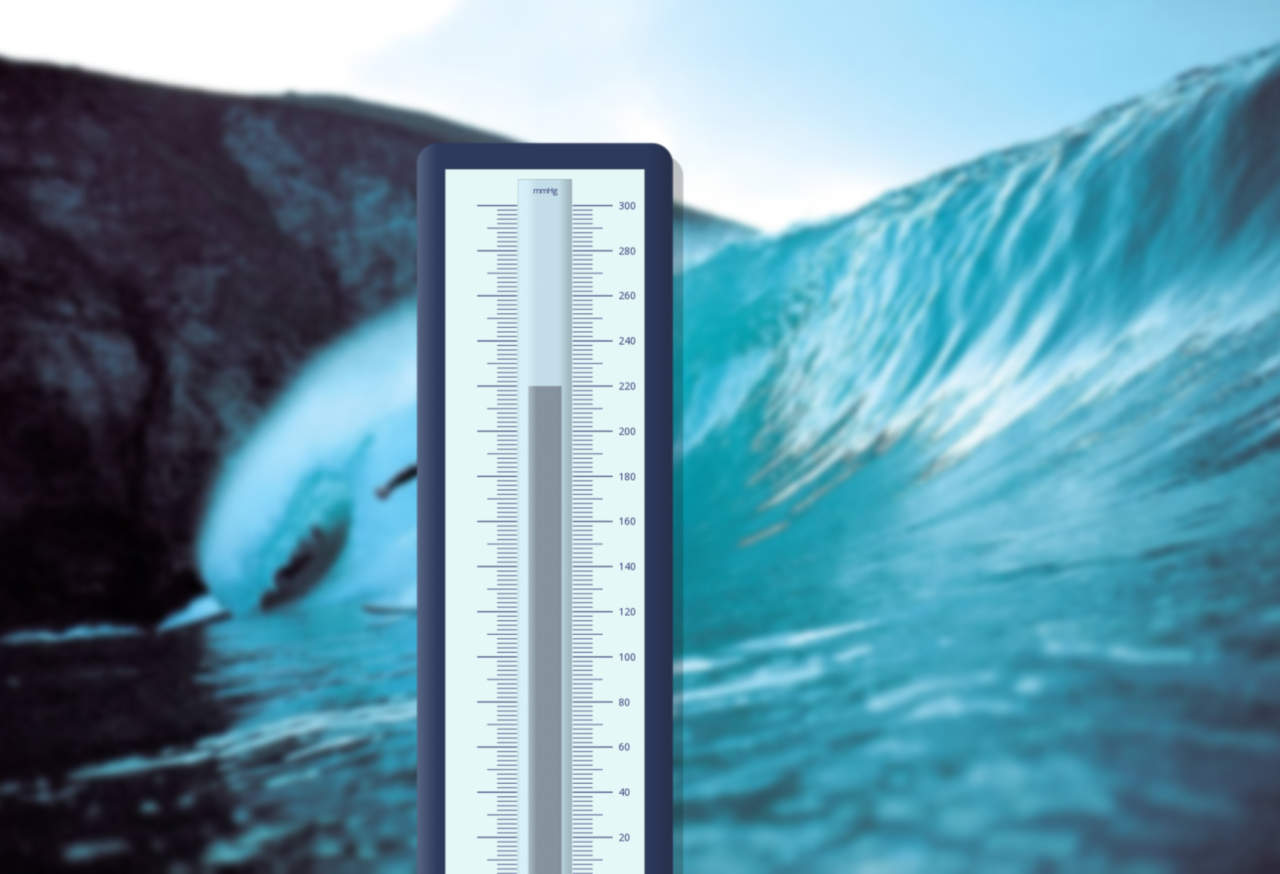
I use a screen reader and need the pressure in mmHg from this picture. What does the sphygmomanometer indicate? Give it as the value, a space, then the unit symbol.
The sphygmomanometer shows 220 mmHg
